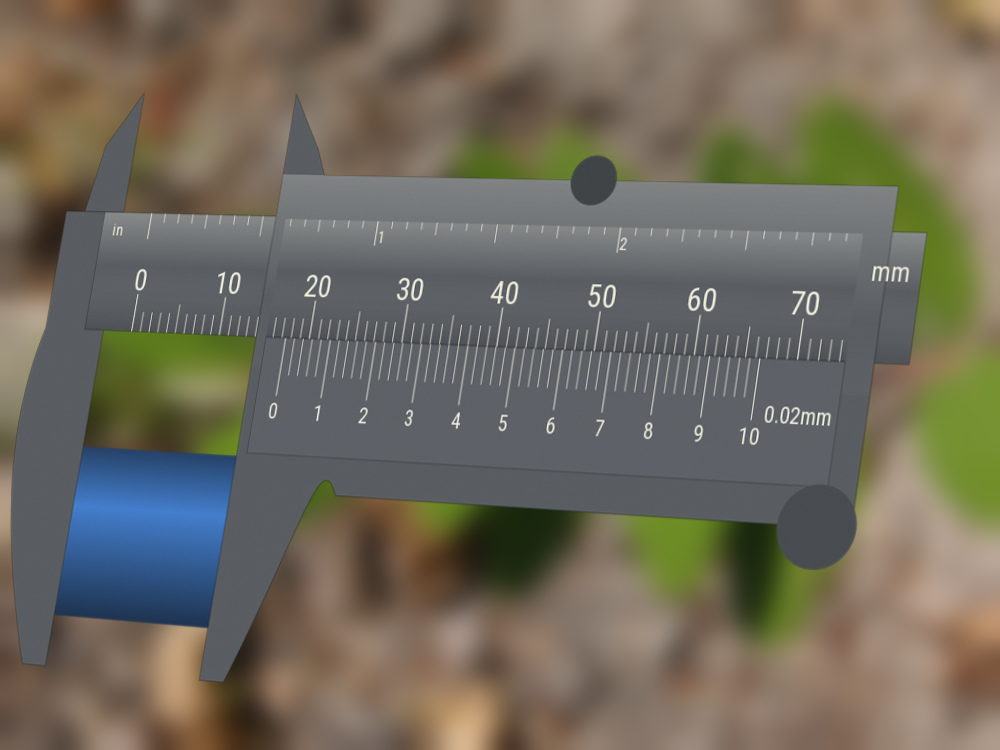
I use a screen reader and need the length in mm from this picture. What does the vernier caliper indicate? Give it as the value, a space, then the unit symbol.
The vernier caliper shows 17.4 mm
